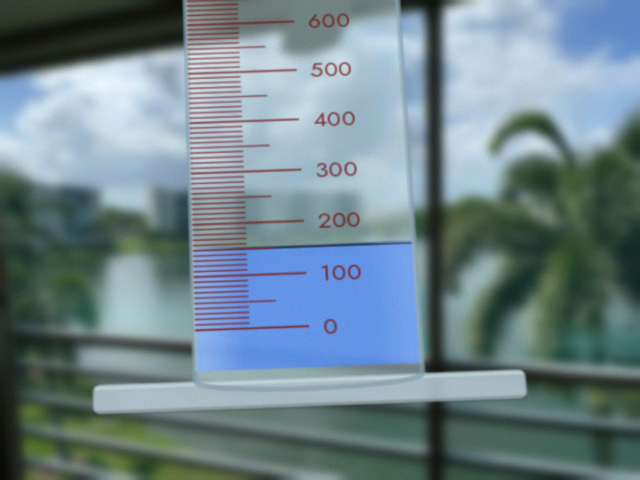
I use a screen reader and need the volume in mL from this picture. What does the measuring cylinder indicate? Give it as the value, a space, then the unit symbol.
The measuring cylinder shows 150 mL
